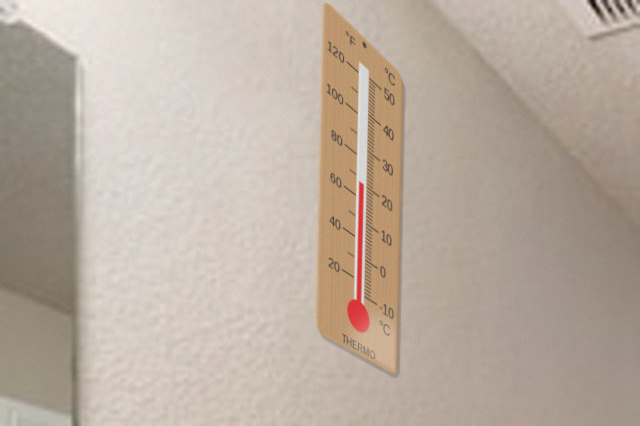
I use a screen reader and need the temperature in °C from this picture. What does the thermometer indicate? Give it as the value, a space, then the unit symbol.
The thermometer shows 20 °C
